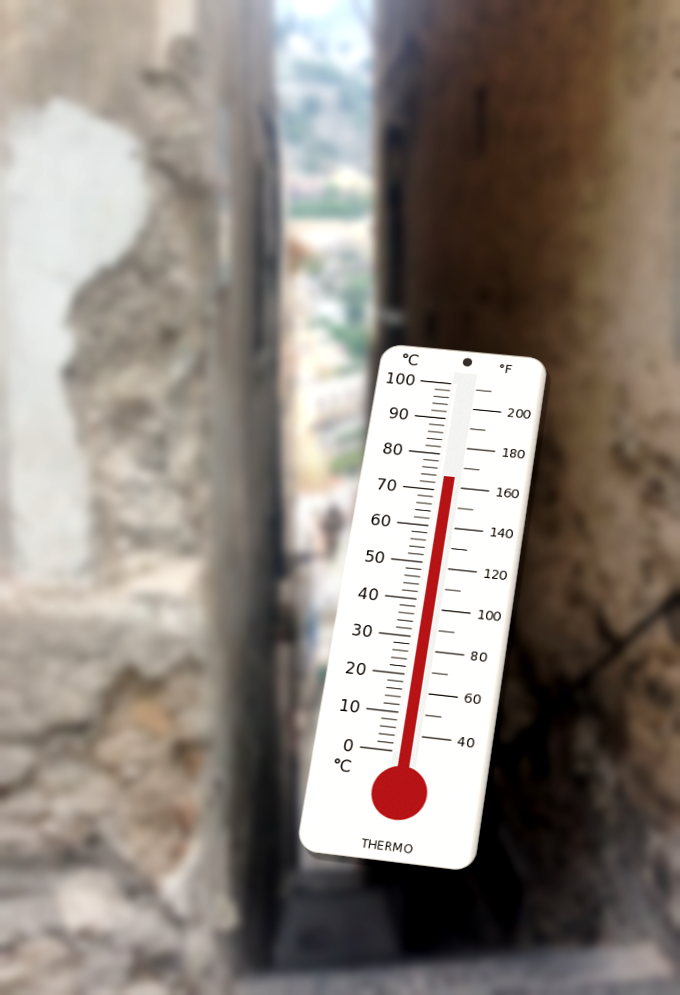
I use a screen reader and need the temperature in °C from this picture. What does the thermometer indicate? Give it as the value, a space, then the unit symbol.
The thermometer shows 74 °C
